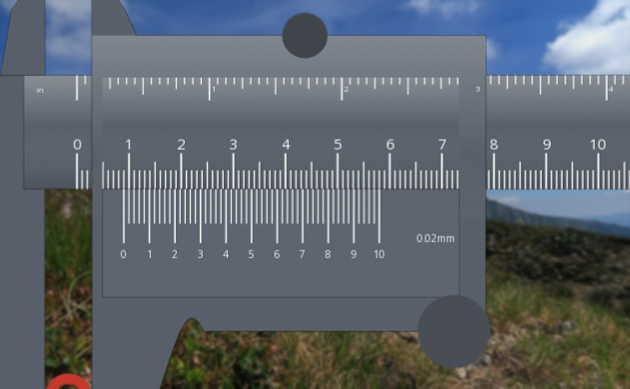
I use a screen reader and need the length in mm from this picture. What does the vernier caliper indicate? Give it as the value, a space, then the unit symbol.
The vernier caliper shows 9.0 mm
